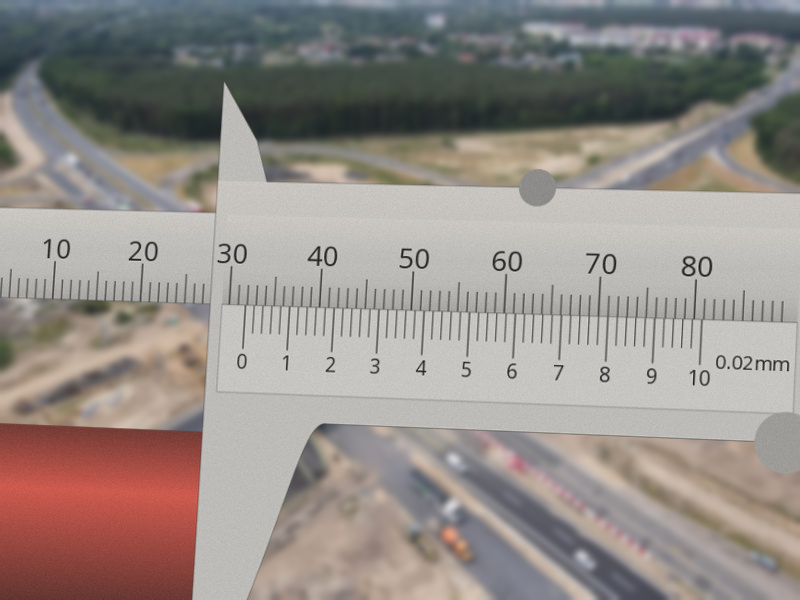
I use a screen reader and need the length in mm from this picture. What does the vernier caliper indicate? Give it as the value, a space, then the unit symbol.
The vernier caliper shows 31.8 mm
